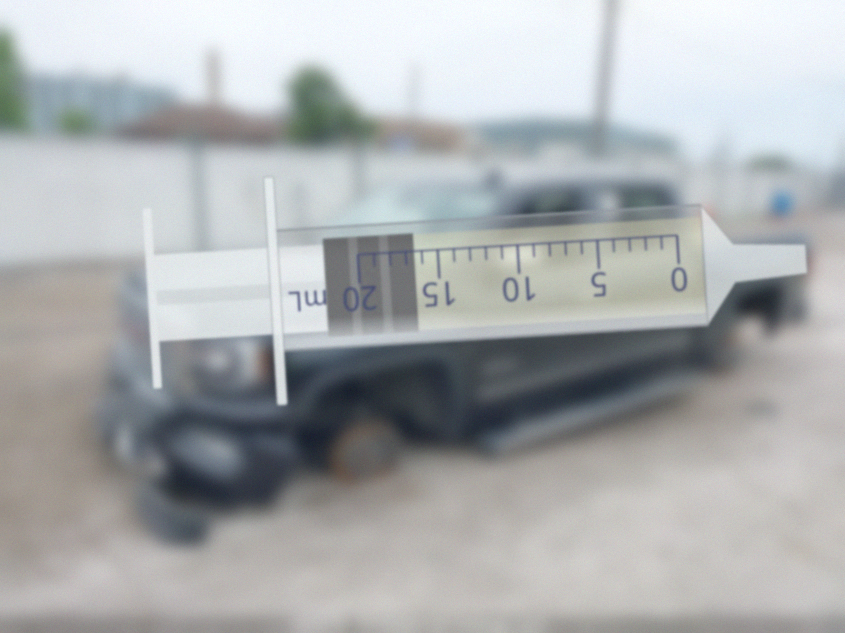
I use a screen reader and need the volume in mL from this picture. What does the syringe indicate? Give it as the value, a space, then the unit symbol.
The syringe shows 16.5 mL
